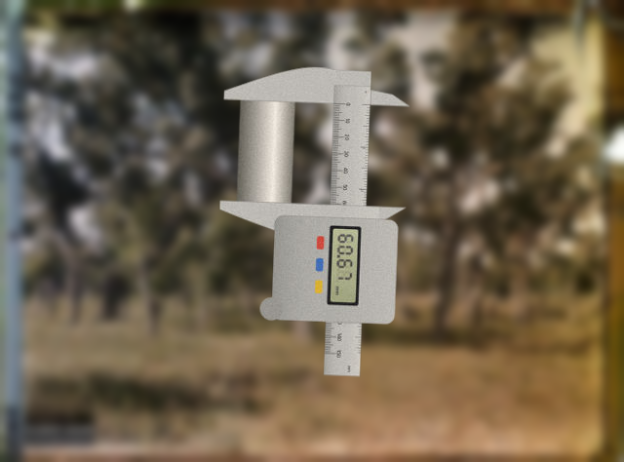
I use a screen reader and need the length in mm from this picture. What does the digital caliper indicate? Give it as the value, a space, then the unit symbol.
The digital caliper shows 60.67 mm
